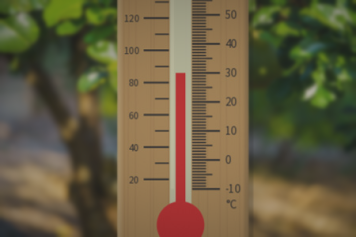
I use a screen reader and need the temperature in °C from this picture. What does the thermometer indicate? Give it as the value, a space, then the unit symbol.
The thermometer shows 30 °C
